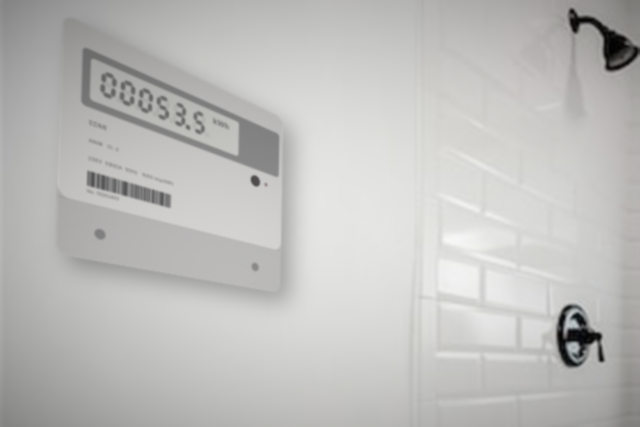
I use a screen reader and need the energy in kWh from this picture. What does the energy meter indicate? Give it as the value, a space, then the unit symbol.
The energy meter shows 53.5 kWh
